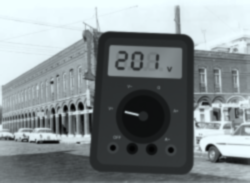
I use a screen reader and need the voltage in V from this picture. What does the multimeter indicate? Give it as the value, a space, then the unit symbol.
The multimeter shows 201 V
